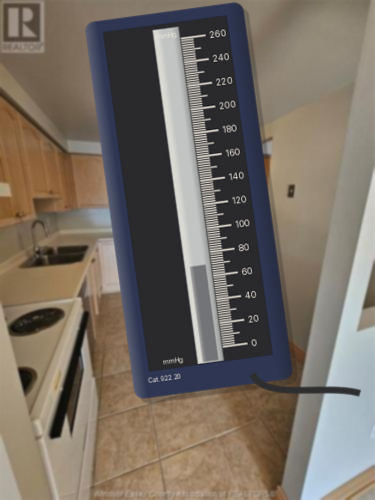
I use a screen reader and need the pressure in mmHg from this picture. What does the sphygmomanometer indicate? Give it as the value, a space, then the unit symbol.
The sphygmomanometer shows 70 mmHg
